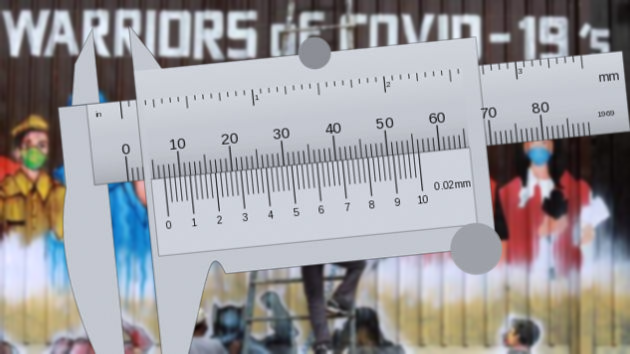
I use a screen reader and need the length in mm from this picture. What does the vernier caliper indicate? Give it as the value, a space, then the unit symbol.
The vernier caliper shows 7.0 mm
